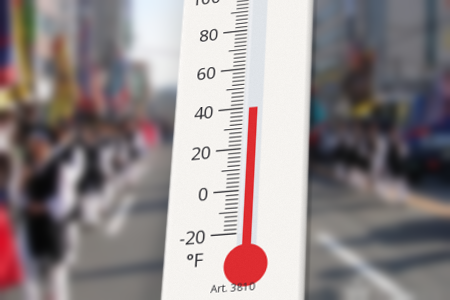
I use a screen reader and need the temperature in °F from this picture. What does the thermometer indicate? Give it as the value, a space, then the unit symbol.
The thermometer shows 40 °F
